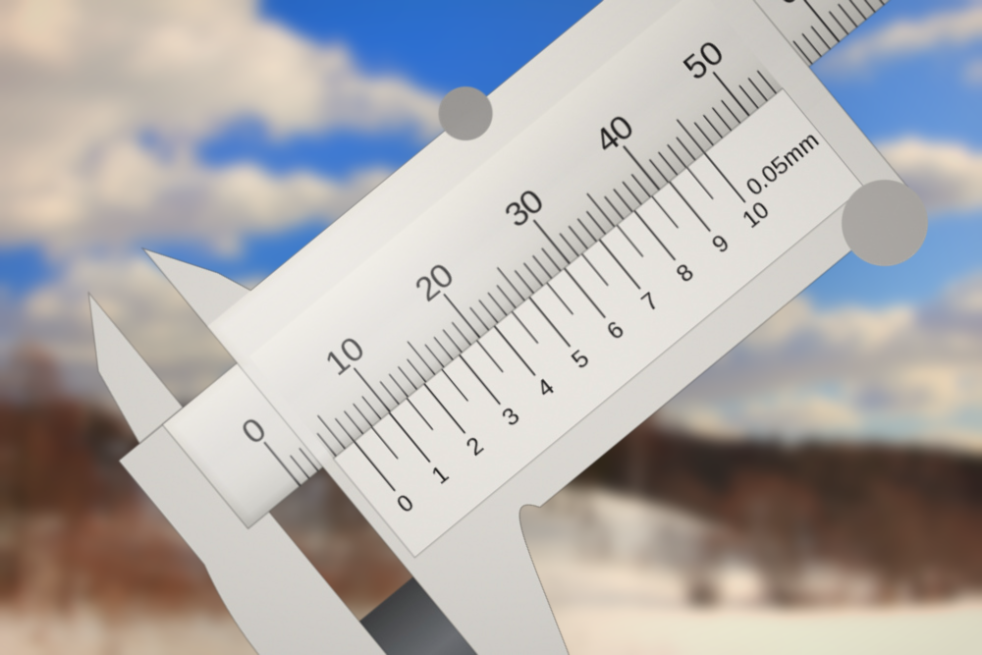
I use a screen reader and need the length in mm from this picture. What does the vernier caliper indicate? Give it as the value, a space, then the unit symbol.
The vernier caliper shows 6.0 mm
